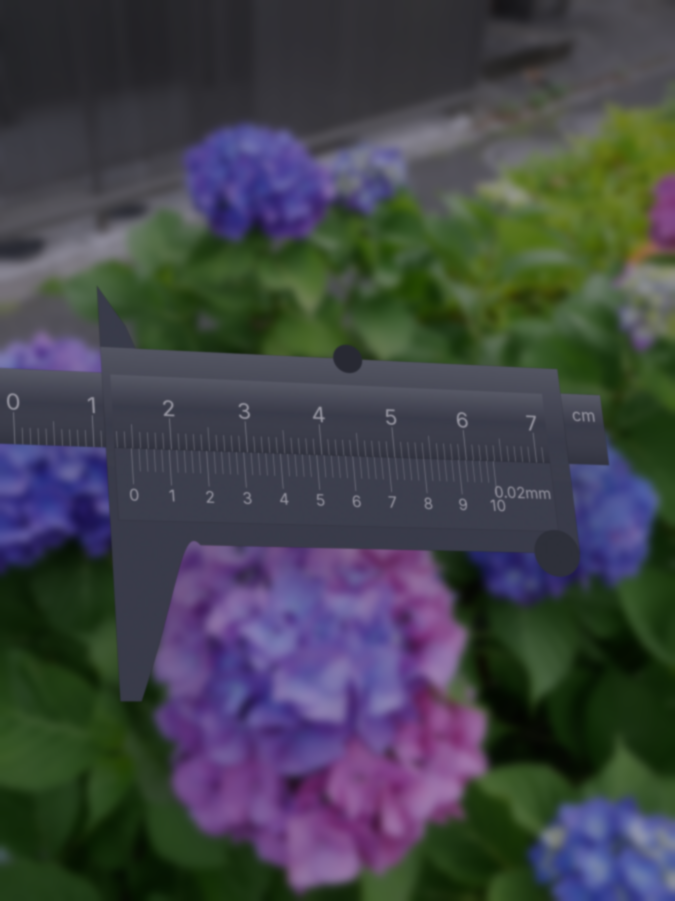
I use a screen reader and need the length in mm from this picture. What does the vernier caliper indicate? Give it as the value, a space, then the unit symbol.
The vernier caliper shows 14.8 mm
